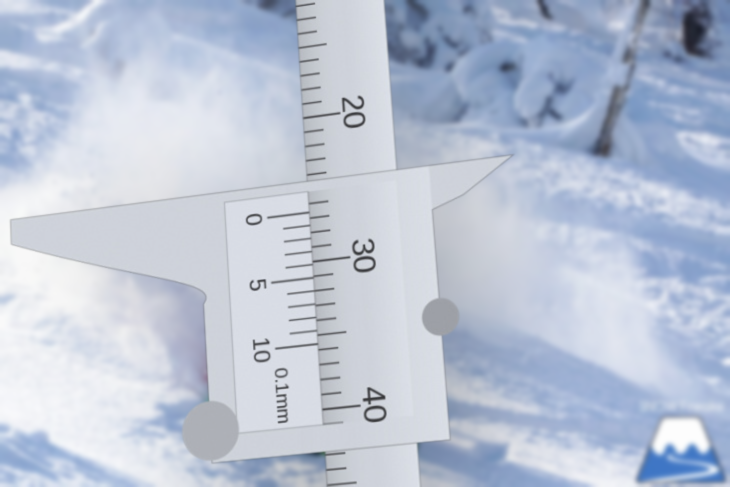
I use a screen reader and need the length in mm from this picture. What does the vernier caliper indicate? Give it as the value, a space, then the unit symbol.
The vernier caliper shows 26.6 mm
